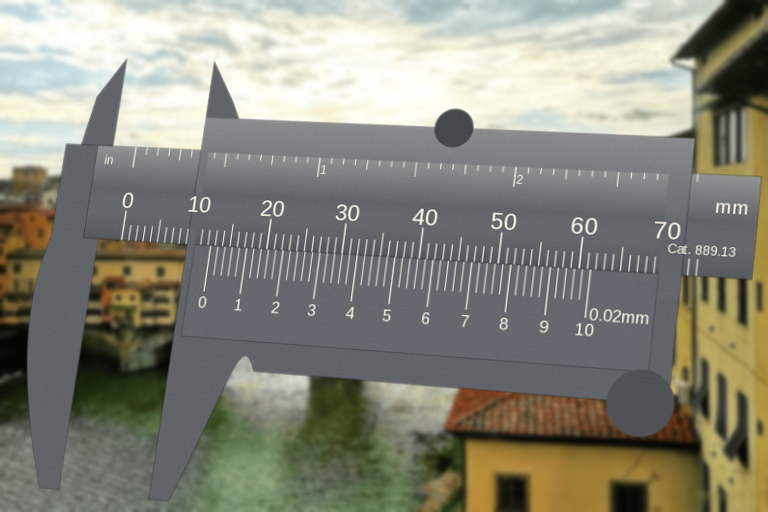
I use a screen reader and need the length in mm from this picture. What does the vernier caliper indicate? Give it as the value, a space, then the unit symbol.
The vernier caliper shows 12.4 mm
